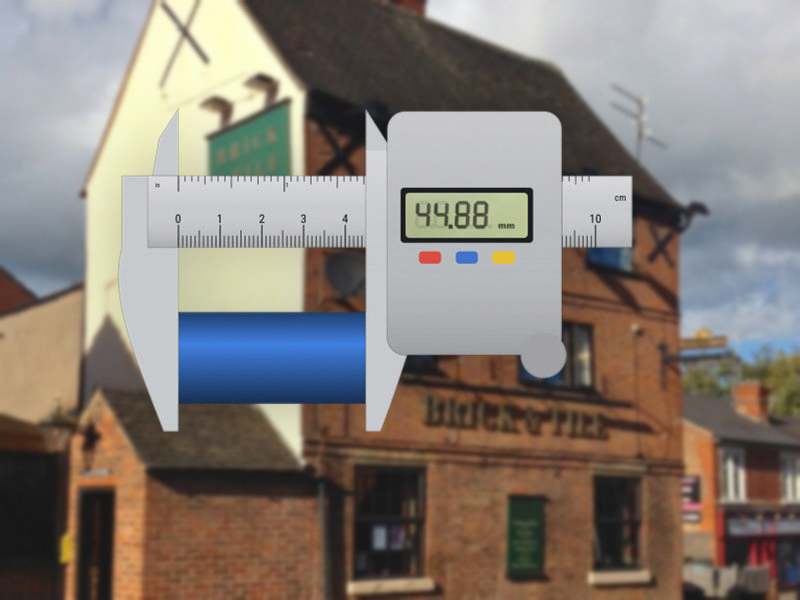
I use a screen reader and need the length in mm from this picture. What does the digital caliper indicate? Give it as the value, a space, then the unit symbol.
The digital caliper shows 44.88 mm
